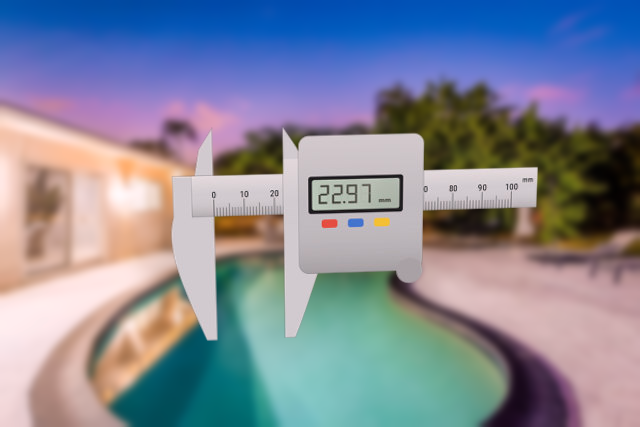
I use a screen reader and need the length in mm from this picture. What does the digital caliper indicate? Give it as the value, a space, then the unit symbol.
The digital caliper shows 22.97 mm
